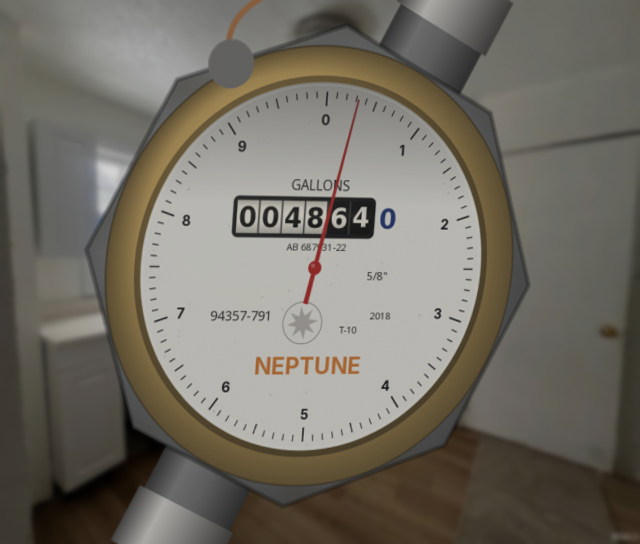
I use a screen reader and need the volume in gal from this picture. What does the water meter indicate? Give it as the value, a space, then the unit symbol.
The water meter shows 48640.3 gal
